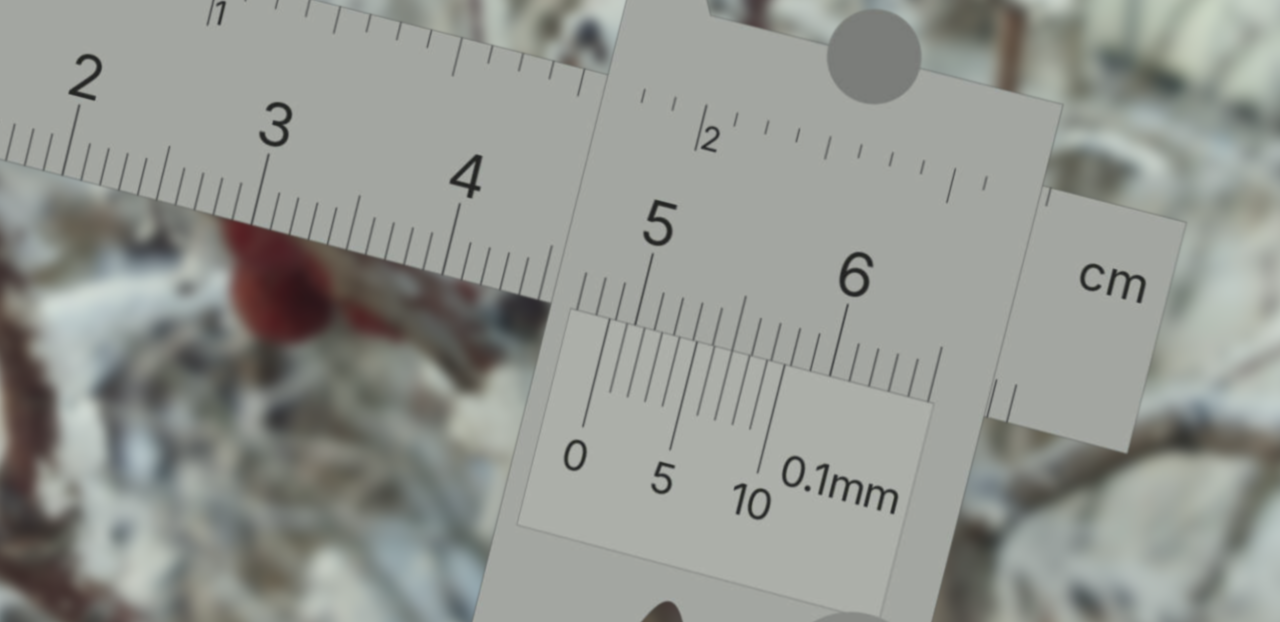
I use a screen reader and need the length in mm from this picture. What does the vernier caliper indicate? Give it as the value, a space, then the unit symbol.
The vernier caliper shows 48.7 mm
